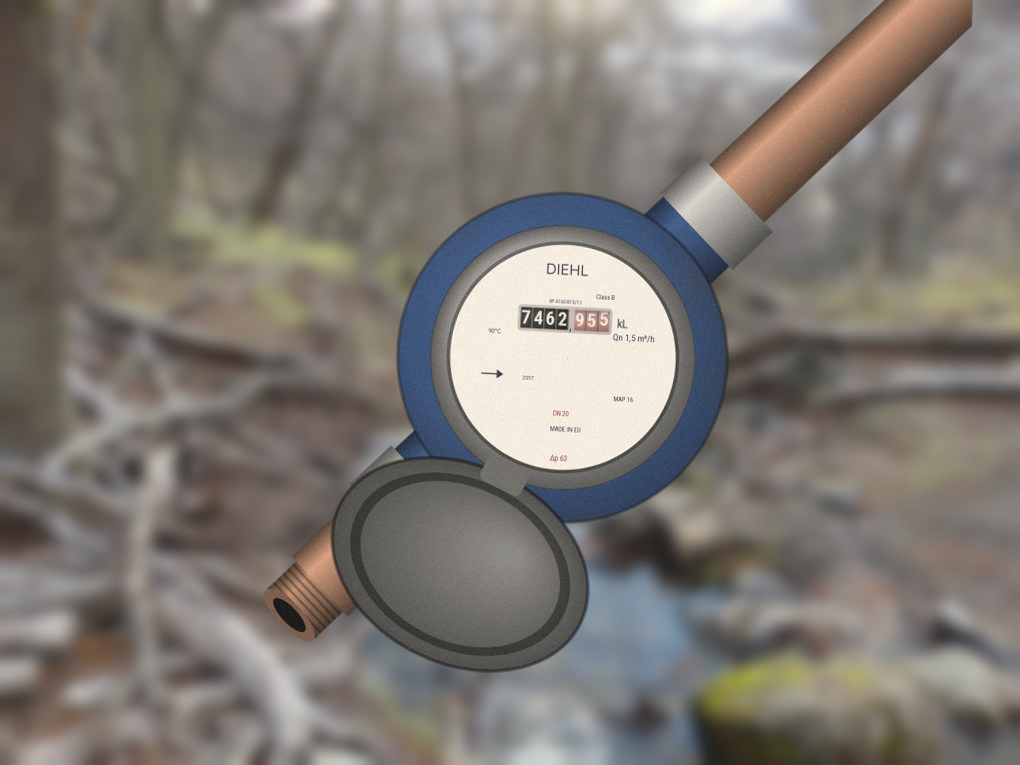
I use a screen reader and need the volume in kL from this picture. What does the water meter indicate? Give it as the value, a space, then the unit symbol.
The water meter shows 7462.955 kL
